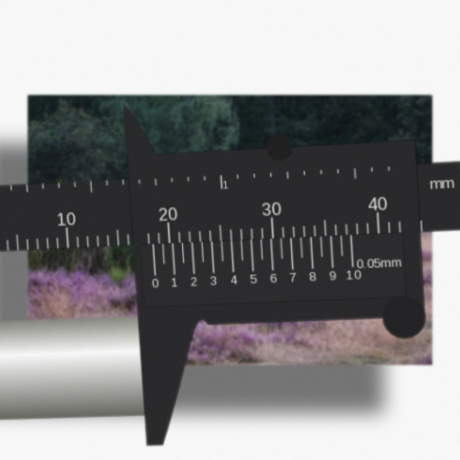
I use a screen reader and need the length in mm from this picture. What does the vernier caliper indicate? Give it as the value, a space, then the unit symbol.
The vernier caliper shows 18.4 mm
